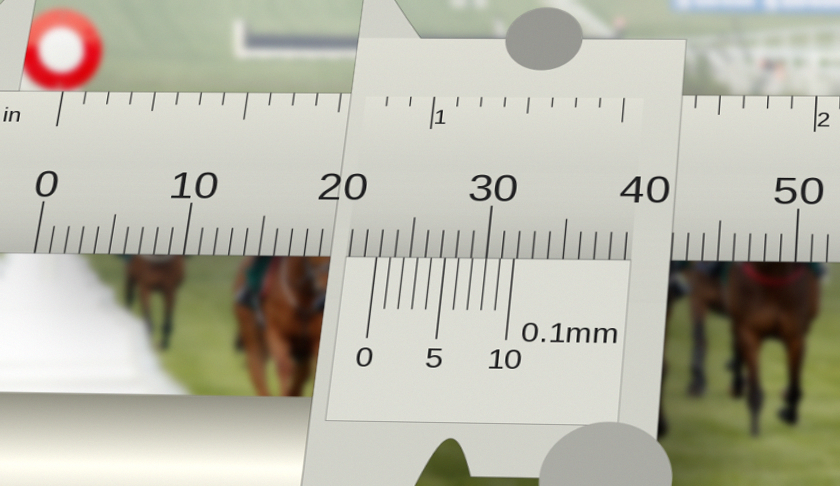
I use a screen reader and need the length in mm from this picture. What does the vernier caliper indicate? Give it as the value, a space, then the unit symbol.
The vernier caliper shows 22.8 mm
